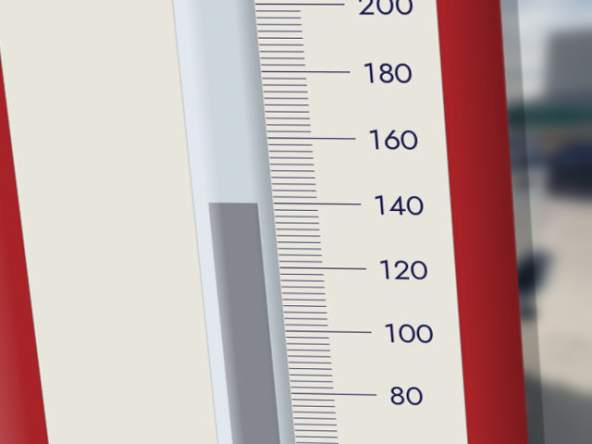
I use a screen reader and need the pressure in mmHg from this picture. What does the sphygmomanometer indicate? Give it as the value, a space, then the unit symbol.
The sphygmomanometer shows 140 mmHg
